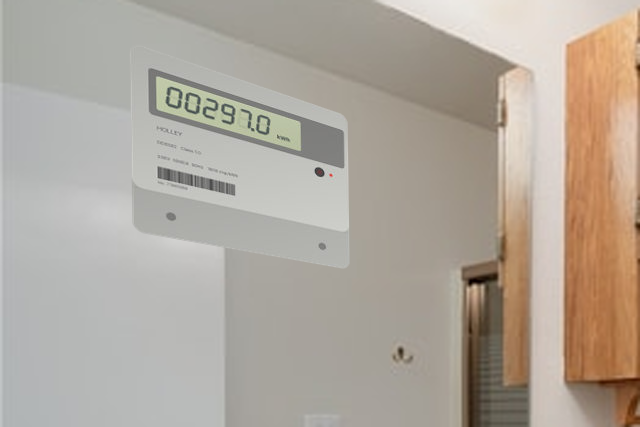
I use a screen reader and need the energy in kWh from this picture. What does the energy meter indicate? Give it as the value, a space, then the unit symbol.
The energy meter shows 297.0 kWh
